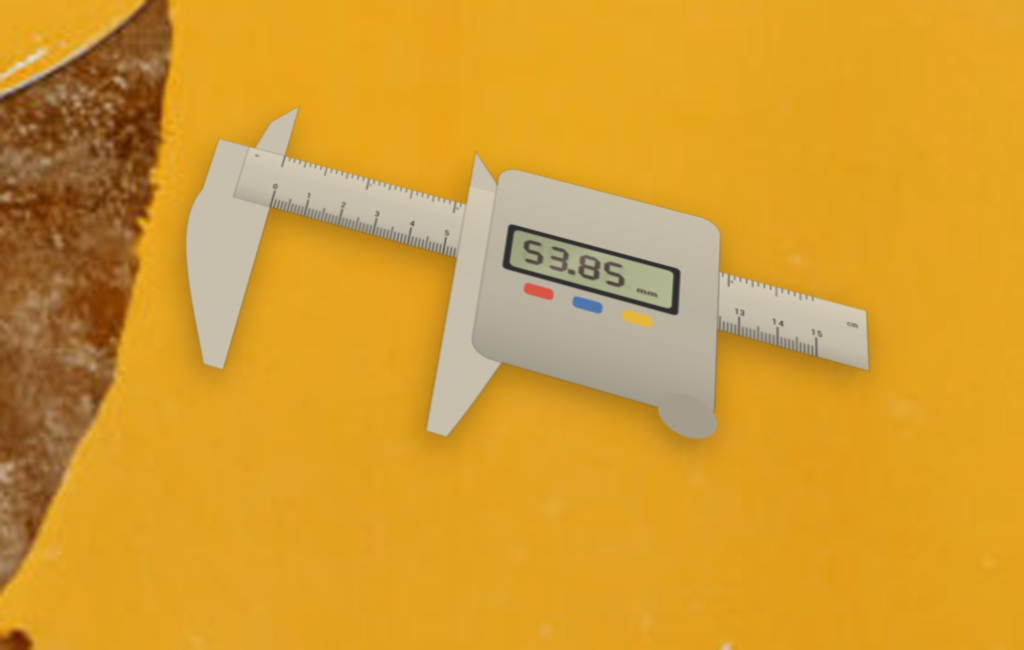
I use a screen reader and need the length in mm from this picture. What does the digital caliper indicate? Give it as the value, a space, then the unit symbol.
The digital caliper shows 53.85 mm
